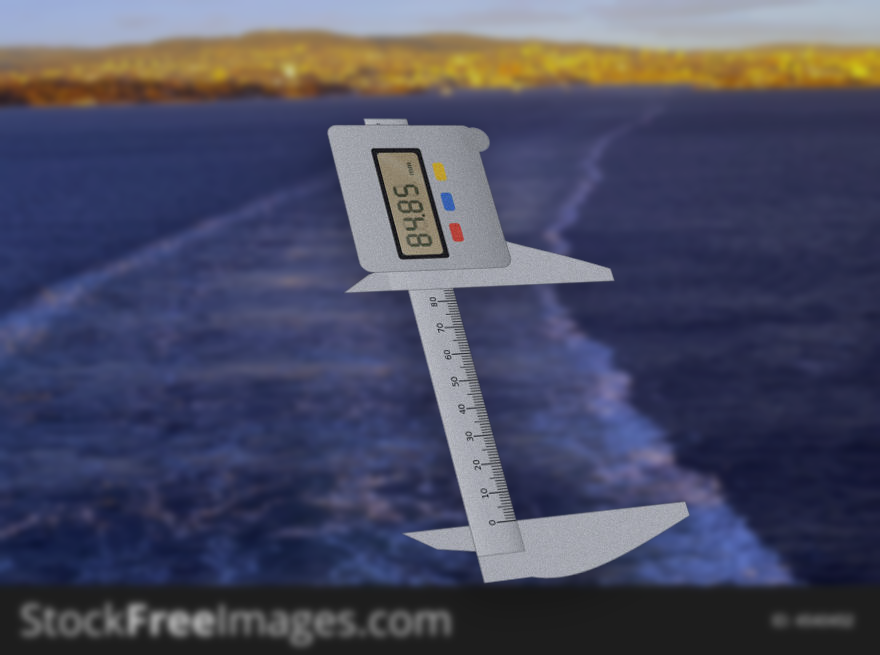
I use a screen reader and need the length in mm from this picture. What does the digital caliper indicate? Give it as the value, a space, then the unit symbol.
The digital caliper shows 84.85 mm
